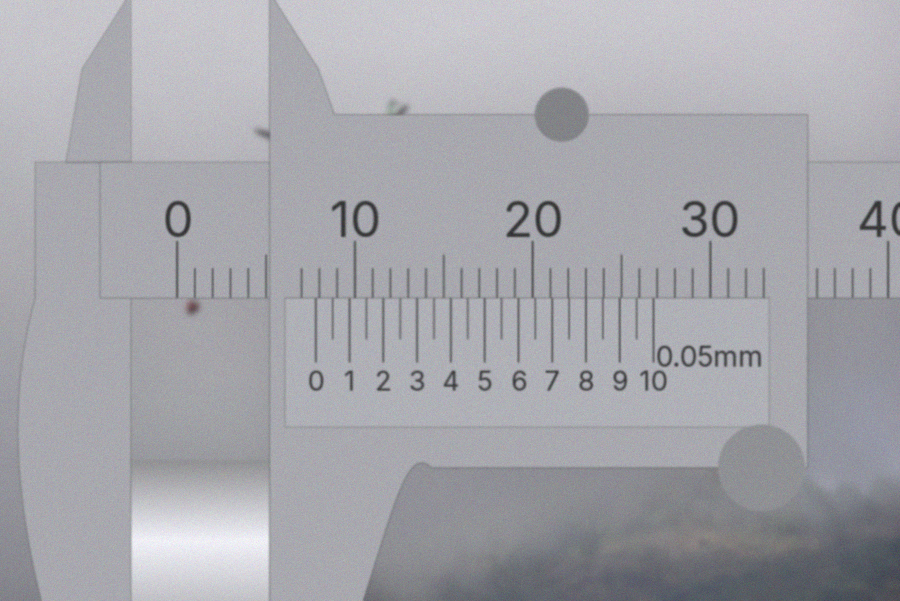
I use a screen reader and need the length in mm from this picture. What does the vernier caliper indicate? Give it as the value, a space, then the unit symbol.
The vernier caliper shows 7.8 mm
